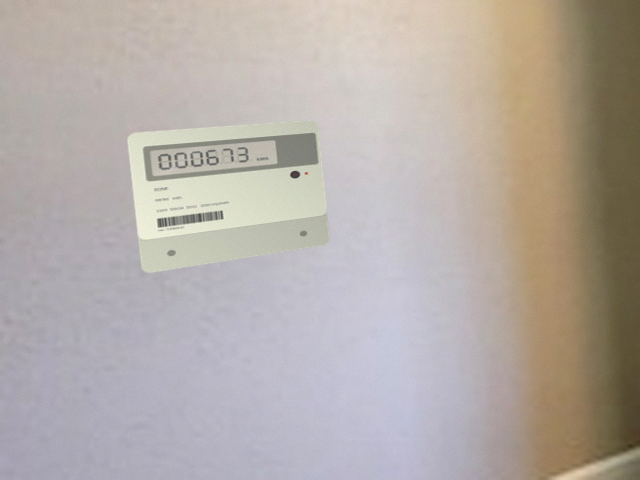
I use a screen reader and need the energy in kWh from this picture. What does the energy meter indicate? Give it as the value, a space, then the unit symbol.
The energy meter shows 673 kWh
